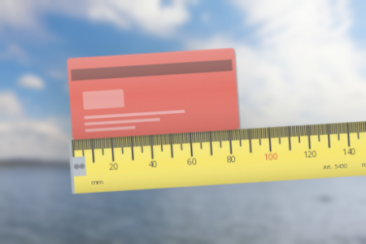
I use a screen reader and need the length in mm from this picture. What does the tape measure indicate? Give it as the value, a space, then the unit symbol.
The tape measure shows 85 mm
